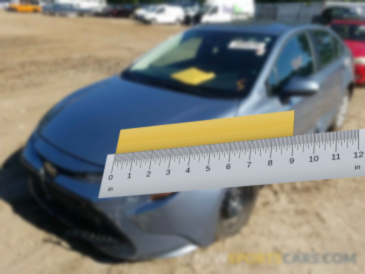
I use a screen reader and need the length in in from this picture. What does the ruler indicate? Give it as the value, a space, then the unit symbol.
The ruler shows 9 in
